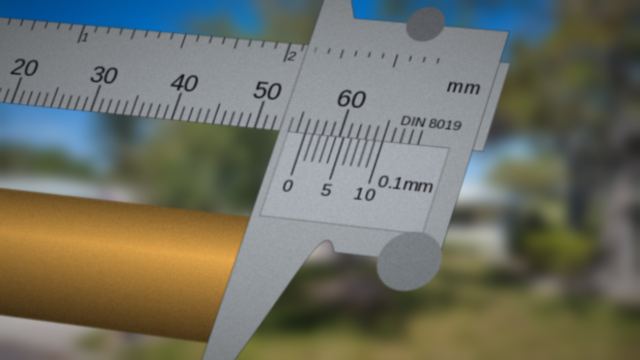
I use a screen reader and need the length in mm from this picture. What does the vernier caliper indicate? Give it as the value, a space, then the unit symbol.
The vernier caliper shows 56.0 mm
